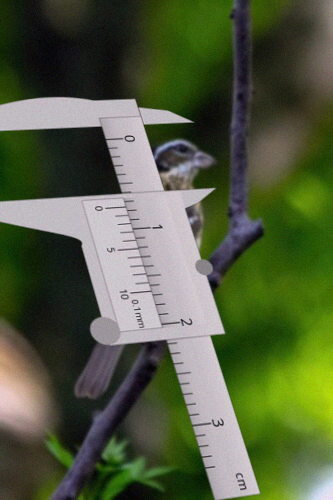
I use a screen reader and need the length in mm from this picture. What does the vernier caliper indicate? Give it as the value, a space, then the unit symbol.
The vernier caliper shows 7.6 mm
